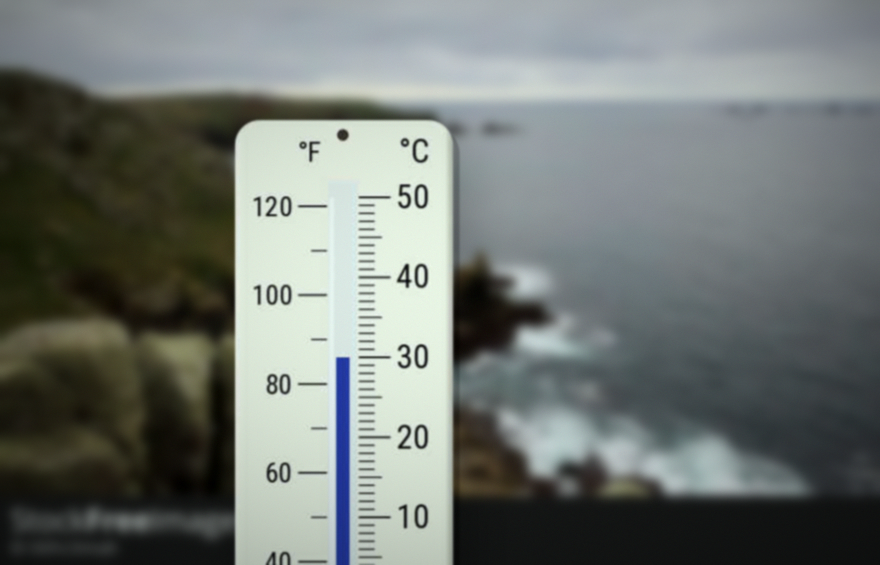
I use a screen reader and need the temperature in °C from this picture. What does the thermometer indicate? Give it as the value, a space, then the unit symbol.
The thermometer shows 30 °C
